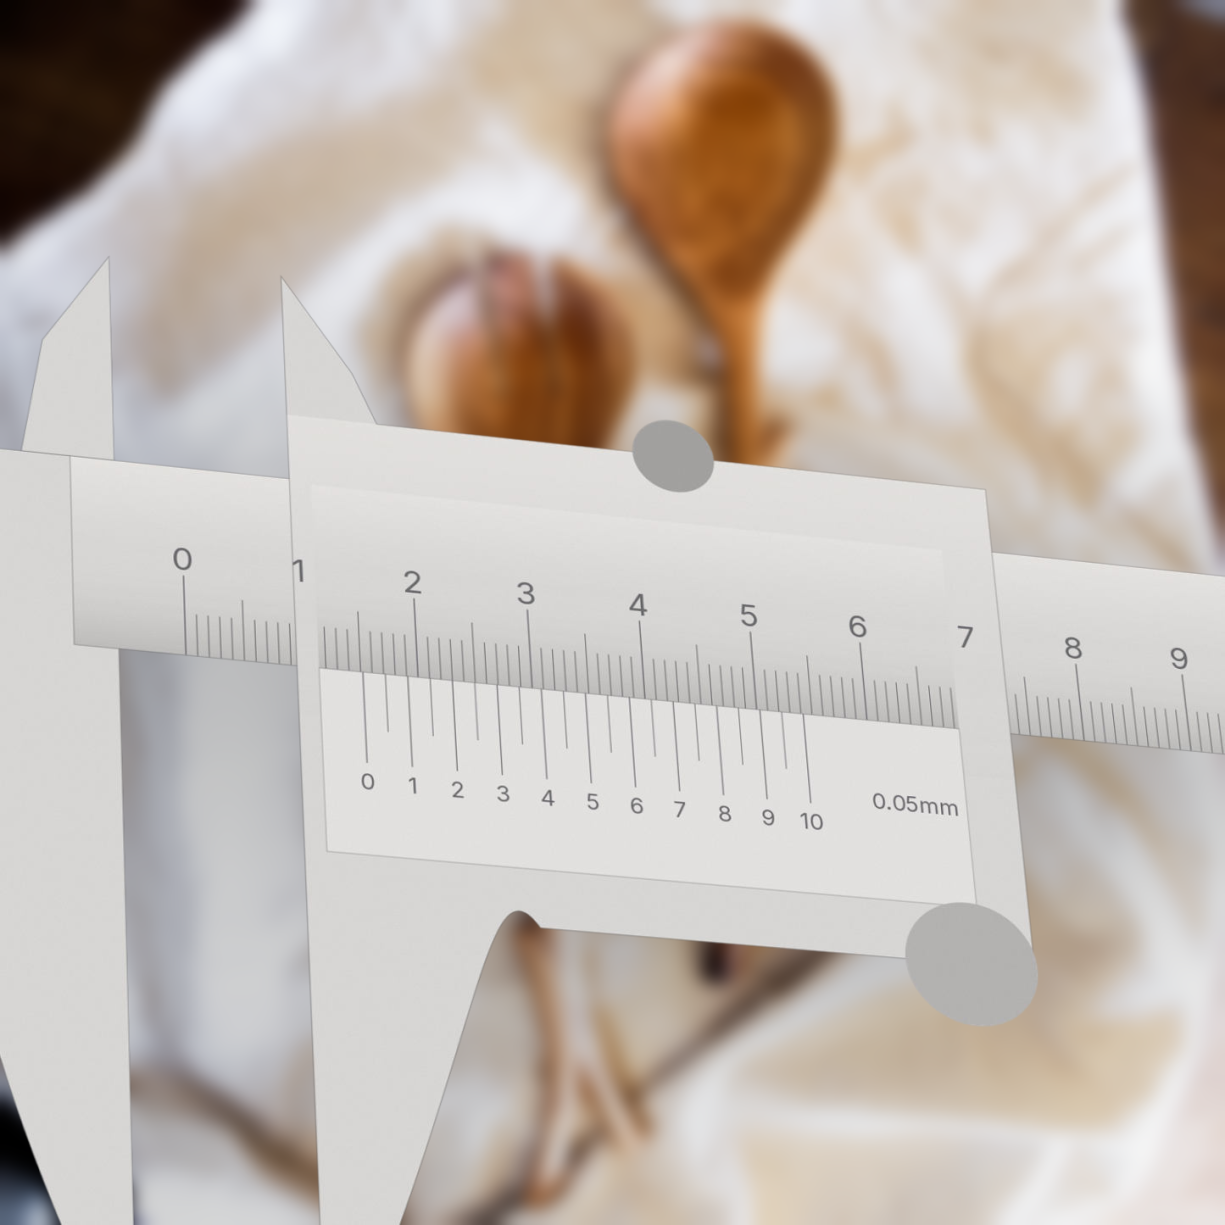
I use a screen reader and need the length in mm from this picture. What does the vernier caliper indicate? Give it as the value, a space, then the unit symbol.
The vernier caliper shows 15.2 mm
